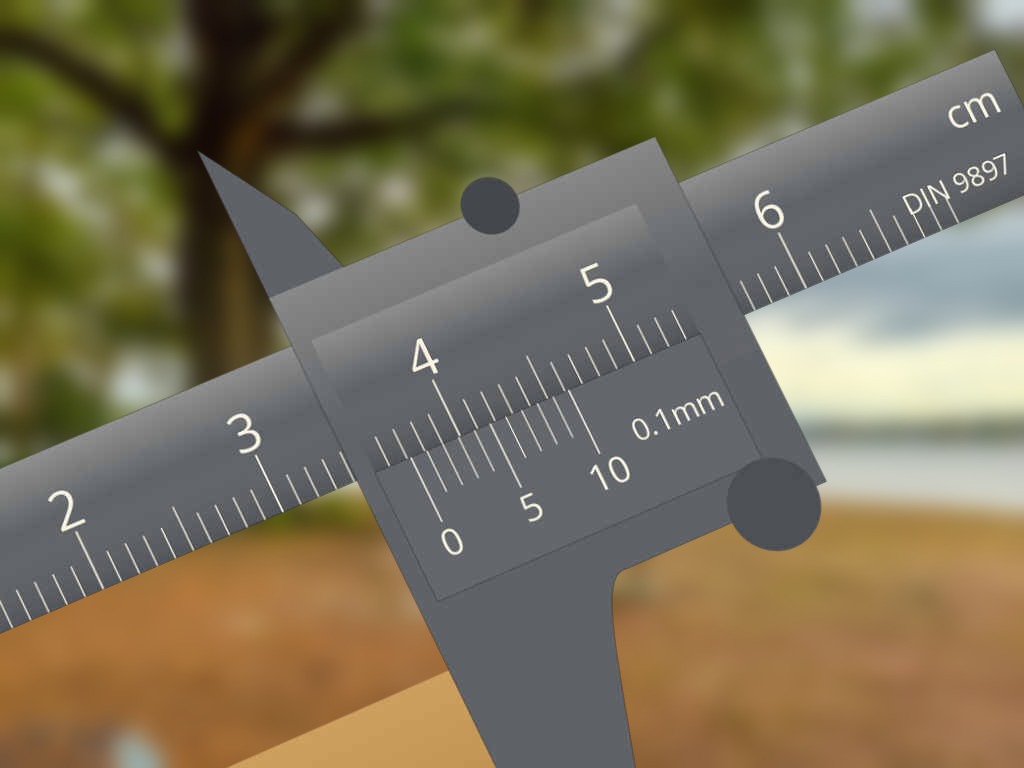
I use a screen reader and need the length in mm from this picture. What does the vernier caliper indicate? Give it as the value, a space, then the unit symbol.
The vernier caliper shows 37.2 mm
